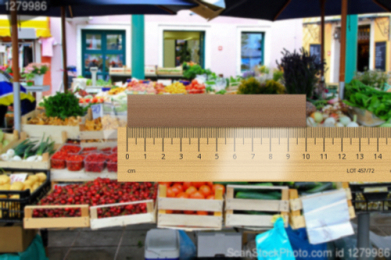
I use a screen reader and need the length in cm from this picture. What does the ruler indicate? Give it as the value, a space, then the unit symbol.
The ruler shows 10 cm
